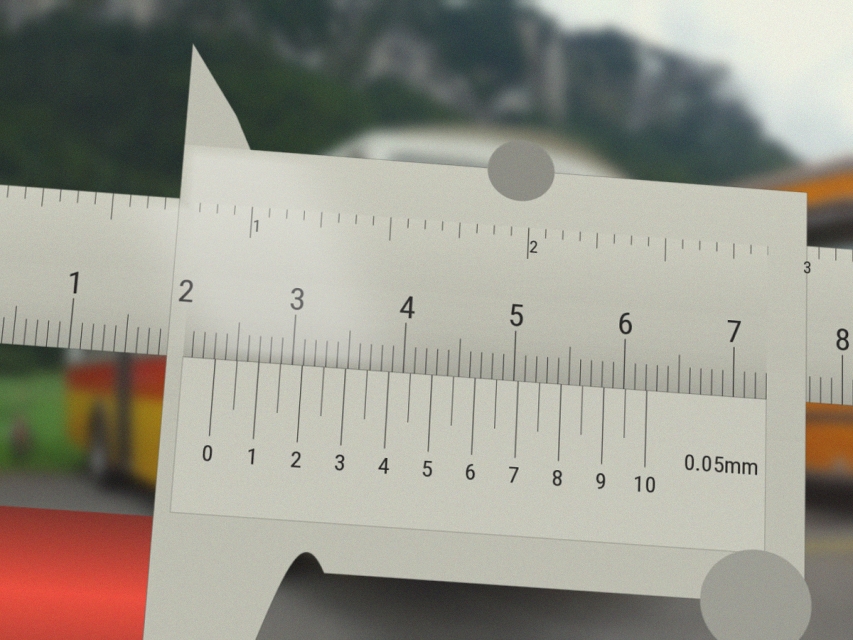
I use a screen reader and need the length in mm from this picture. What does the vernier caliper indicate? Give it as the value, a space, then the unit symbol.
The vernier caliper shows 23.1 mm
